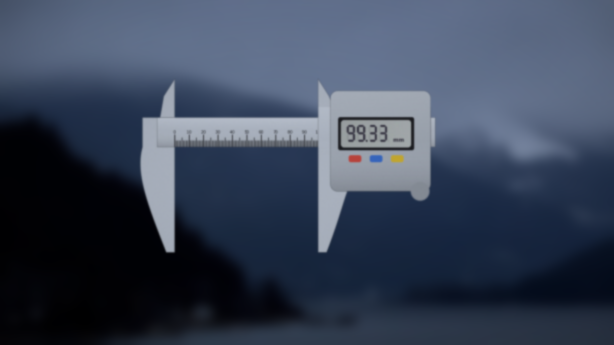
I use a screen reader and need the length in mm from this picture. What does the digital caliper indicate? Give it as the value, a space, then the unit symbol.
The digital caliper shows 99.33 mm
